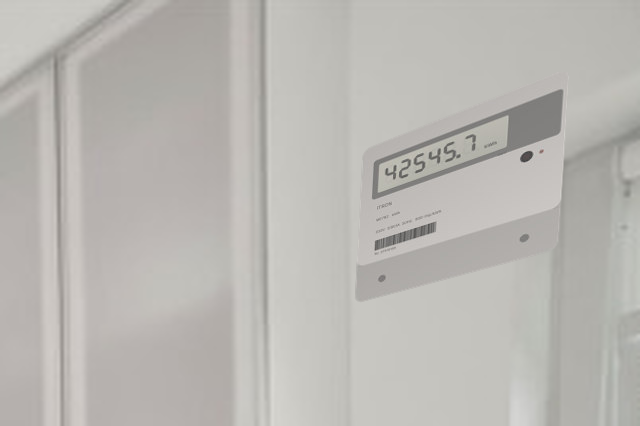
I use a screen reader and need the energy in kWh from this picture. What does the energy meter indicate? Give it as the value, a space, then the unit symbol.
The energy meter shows 42545.7 kWh
